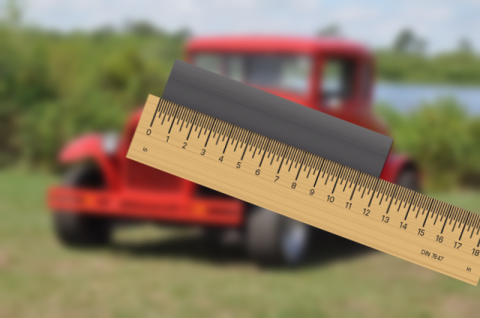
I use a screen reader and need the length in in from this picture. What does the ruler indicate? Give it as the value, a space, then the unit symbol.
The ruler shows 12 in
